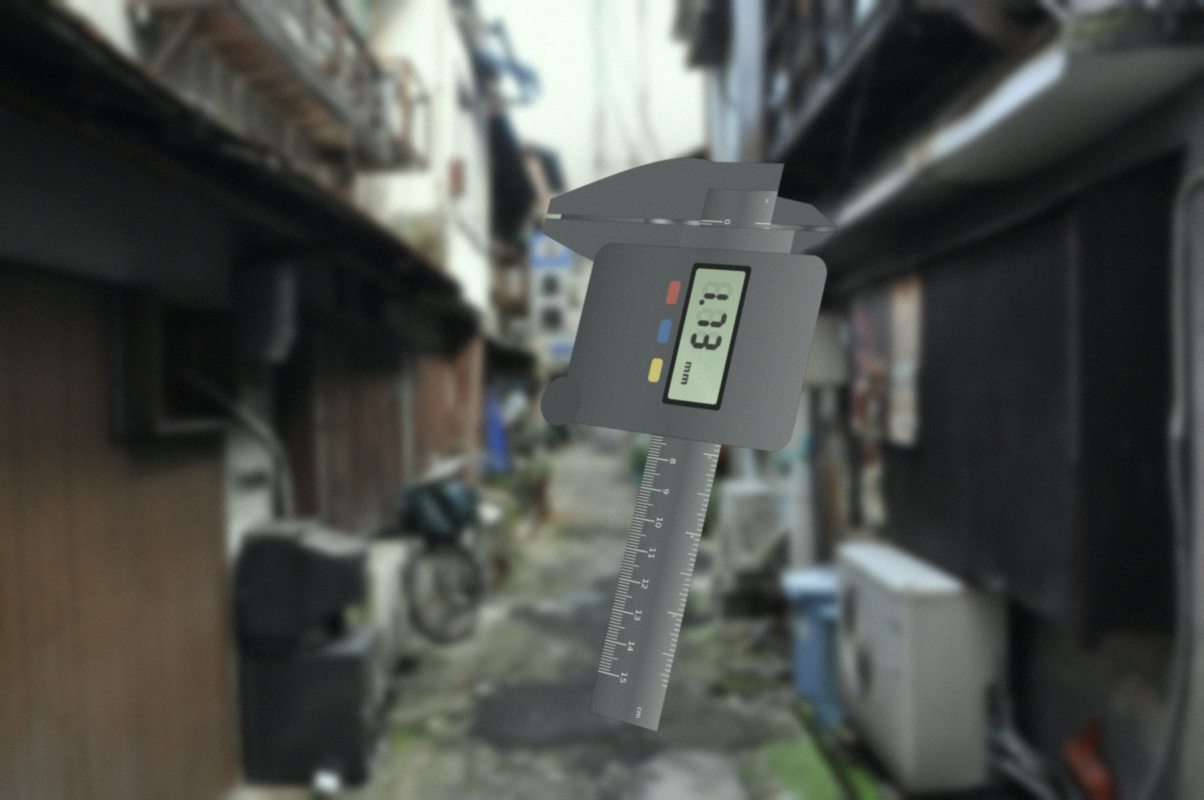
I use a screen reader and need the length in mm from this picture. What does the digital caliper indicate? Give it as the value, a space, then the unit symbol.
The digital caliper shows 1.73 mm
